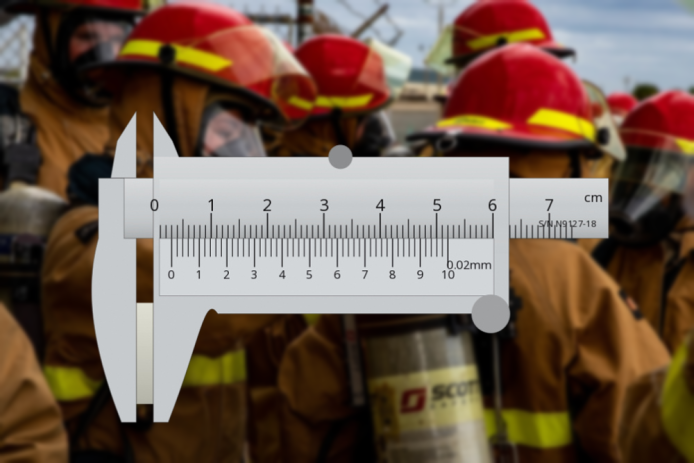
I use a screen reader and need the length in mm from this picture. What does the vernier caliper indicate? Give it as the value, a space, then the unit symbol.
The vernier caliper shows 3.0 mm
